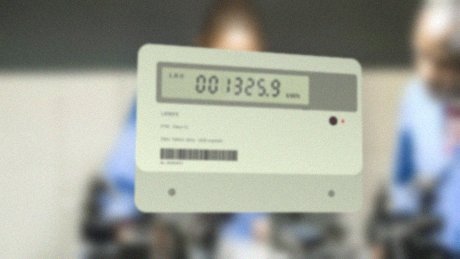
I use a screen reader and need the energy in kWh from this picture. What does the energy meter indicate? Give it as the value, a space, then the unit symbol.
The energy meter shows 1325.9 kWh
